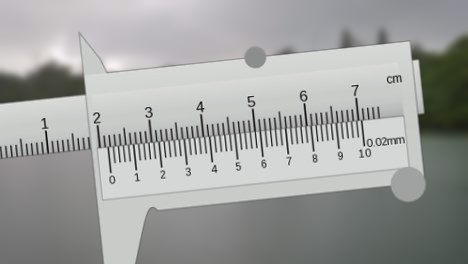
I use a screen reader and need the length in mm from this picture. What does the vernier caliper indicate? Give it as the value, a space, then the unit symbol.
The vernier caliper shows 21.6 mm
